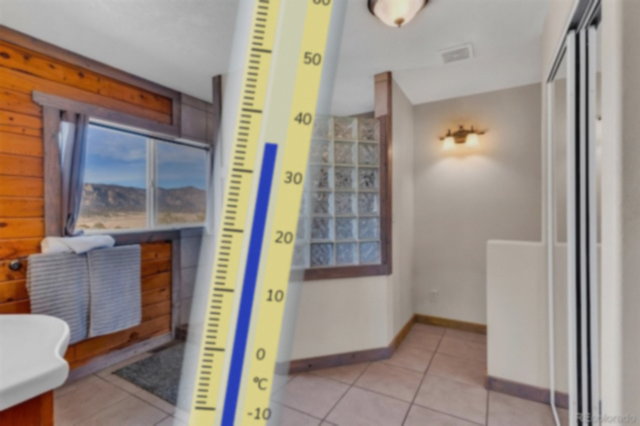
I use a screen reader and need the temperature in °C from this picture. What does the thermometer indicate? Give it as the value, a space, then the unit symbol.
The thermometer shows 35 °C
